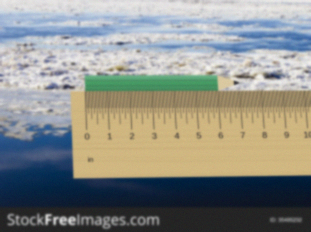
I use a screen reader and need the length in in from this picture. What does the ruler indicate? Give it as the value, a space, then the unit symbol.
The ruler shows 7 in
